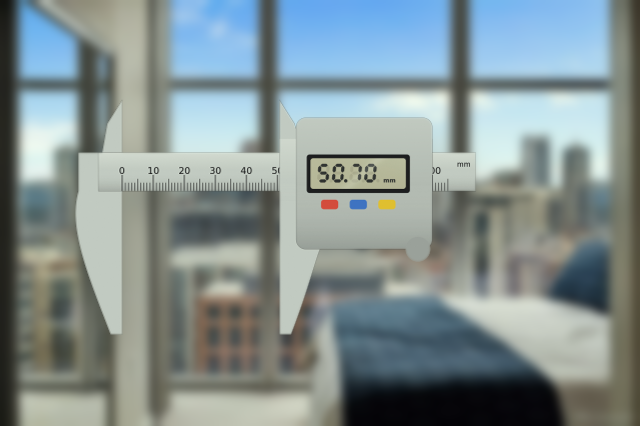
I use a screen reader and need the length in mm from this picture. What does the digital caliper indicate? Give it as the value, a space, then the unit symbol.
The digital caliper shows 50.70 mm
